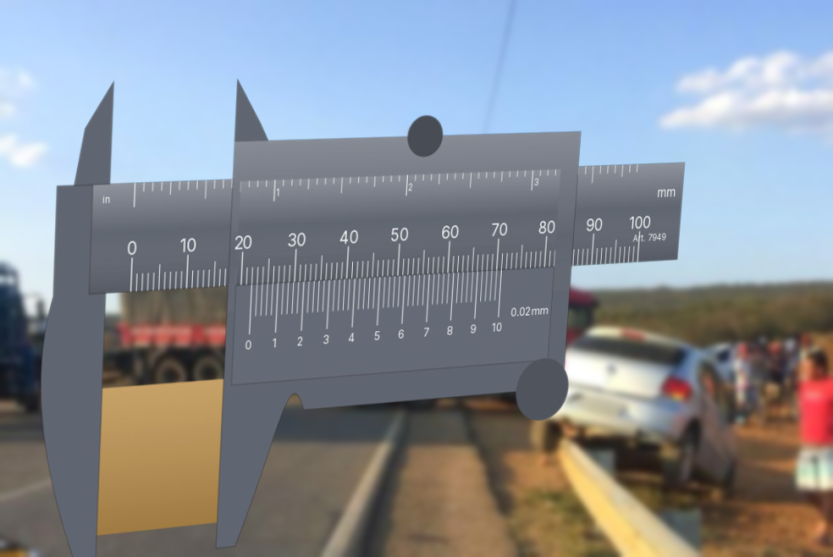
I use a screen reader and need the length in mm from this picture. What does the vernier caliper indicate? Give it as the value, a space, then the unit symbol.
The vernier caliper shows 22.0 mm
